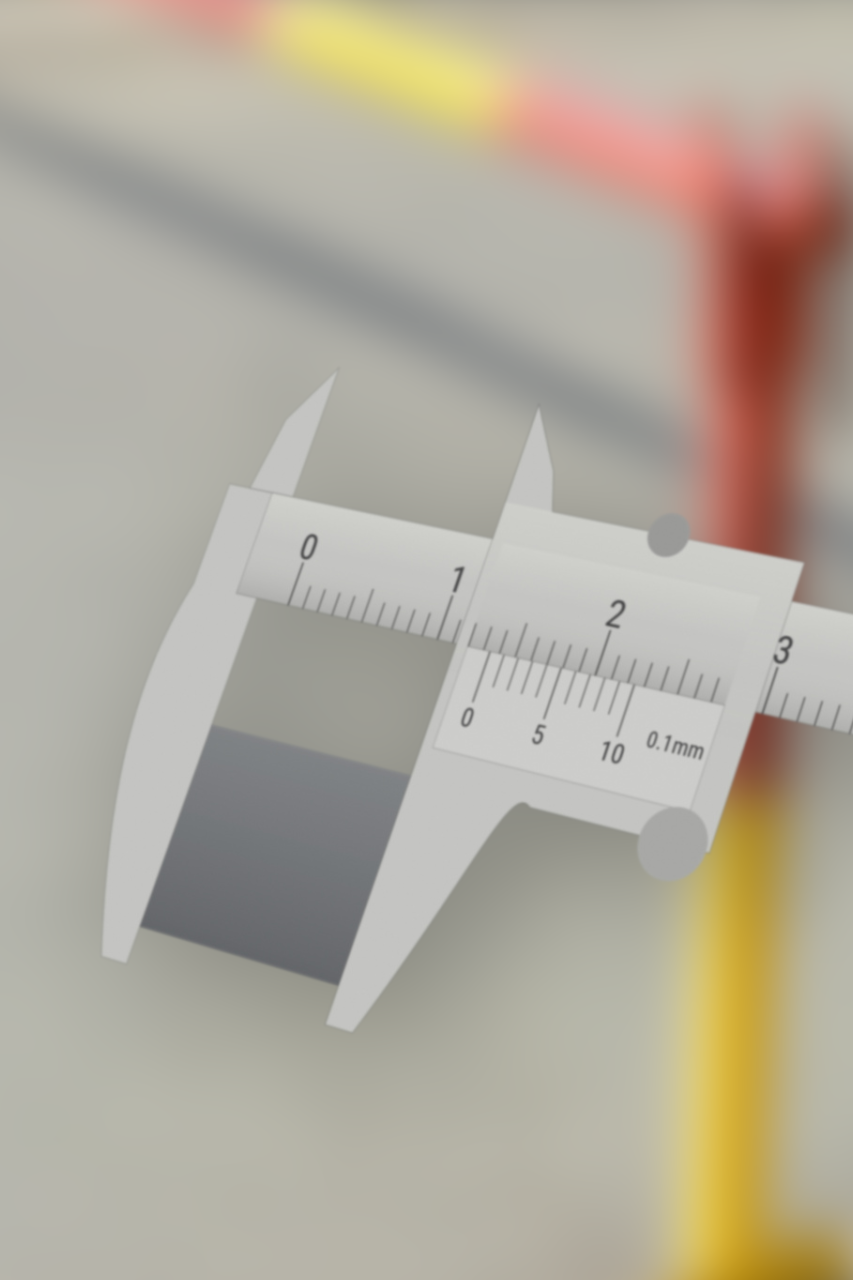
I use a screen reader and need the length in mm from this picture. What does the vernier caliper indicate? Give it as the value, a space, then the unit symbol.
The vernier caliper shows 13.4 mm
